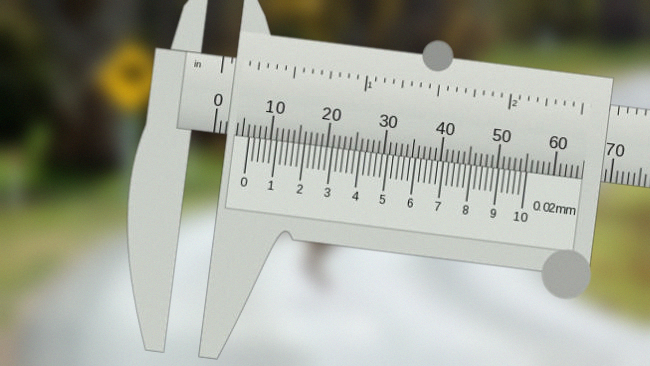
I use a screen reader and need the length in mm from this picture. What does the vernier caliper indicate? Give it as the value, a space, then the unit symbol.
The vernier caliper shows 6.2 mm
